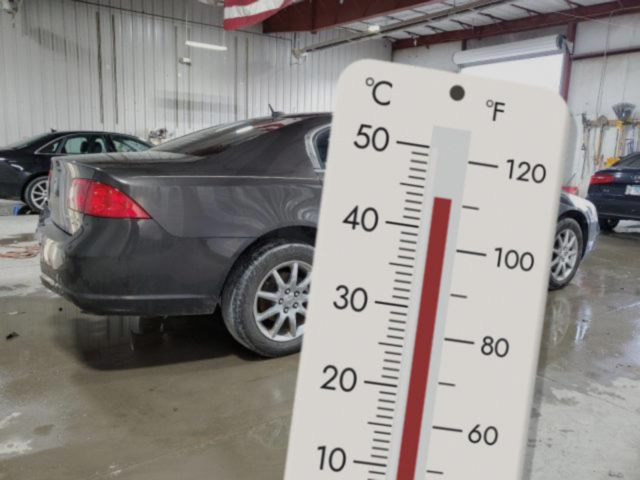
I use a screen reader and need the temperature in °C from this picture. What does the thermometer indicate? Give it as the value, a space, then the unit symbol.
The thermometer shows 44 °C
